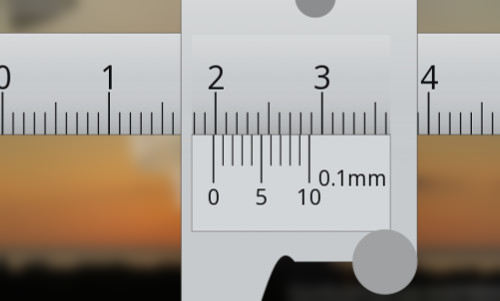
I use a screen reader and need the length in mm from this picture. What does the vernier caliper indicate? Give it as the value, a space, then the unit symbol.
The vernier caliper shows 19.8 mm
